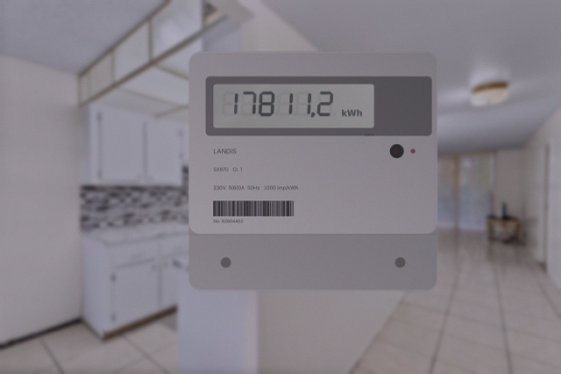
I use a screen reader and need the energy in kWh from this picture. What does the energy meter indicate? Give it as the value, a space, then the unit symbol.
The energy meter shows 17811.2 kWh
